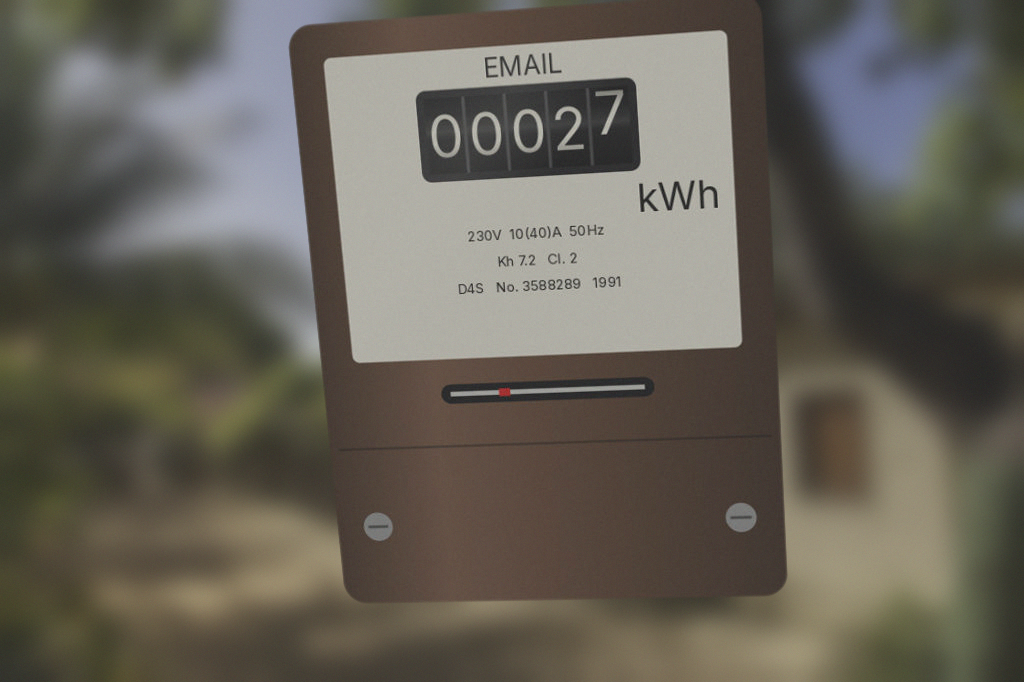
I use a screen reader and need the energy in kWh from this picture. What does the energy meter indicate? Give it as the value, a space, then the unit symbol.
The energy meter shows 27 kWh
